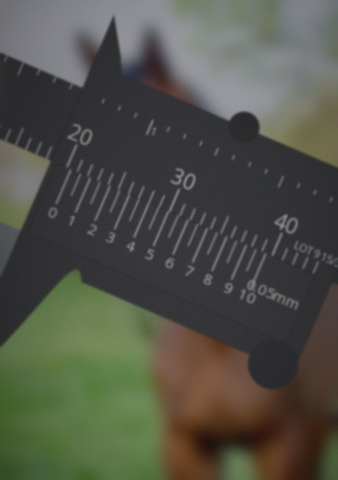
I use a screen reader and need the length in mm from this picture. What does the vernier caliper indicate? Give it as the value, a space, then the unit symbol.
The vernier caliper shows 20.4 mm
